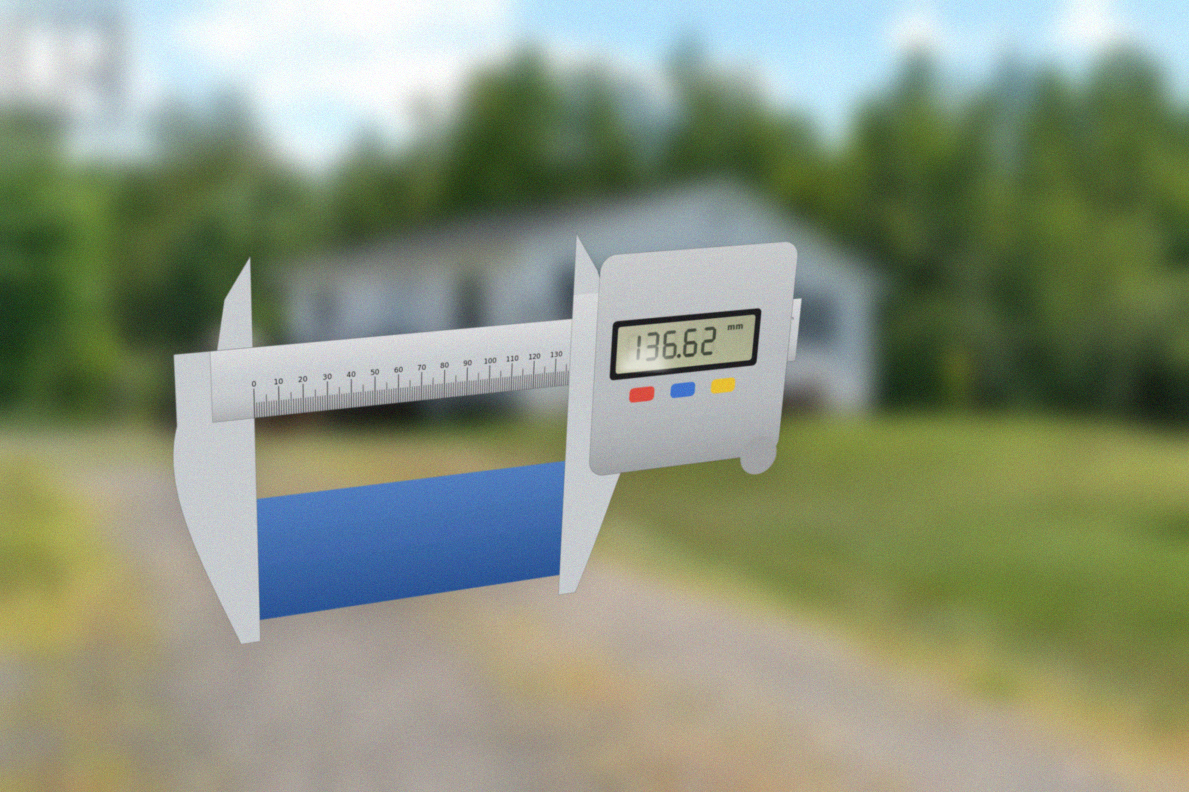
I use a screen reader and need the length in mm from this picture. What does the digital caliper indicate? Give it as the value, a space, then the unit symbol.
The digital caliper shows 136.62 mm
